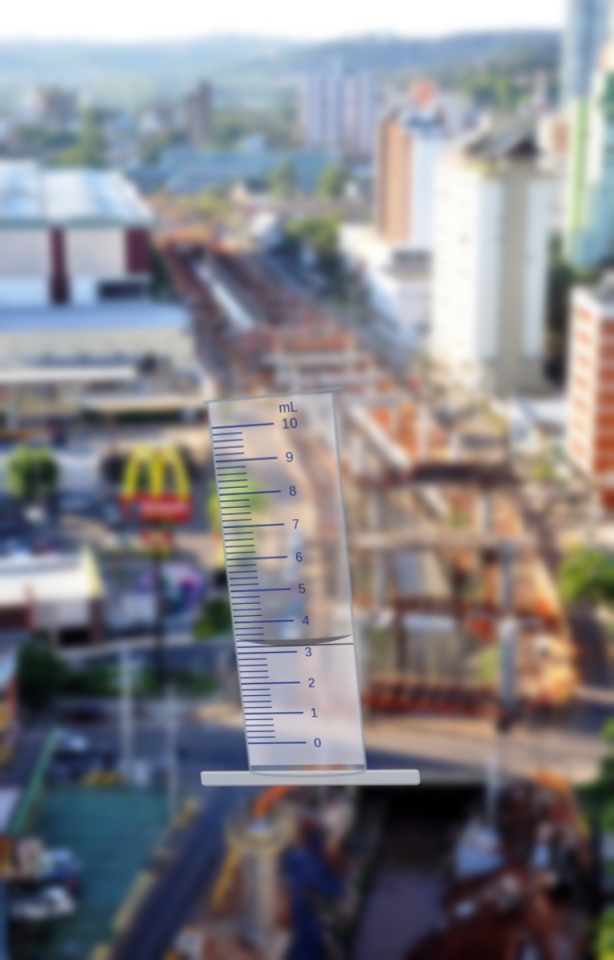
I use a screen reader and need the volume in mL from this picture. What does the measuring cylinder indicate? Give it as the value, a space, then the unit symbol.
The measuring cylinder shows 3.2 mL
